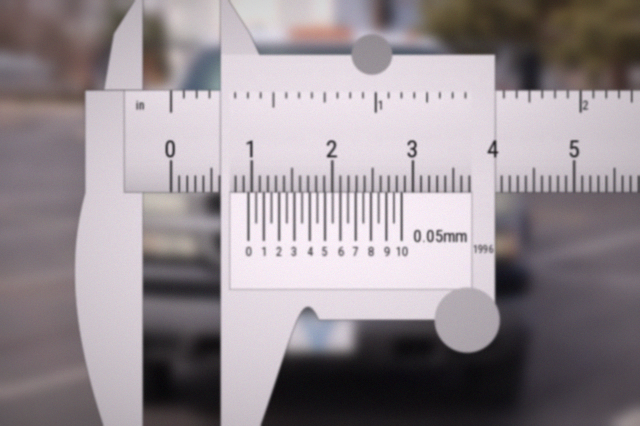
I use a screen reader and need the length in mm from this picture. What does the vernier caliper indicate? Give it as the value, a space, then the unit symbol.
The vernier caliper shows 9.6 mm
